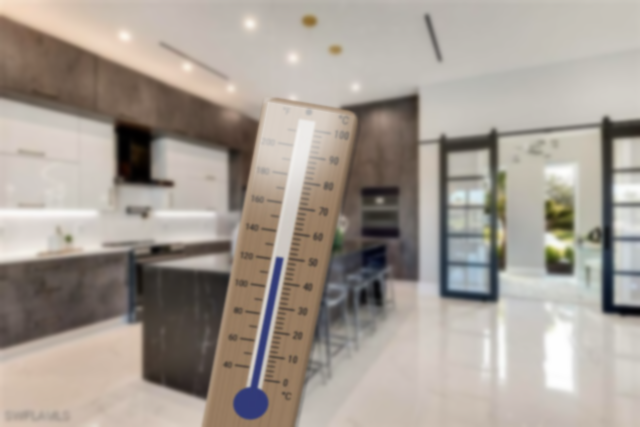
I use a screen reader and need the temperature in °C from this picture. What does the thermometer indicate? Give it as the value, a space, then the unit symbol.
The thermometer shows 50 °C
